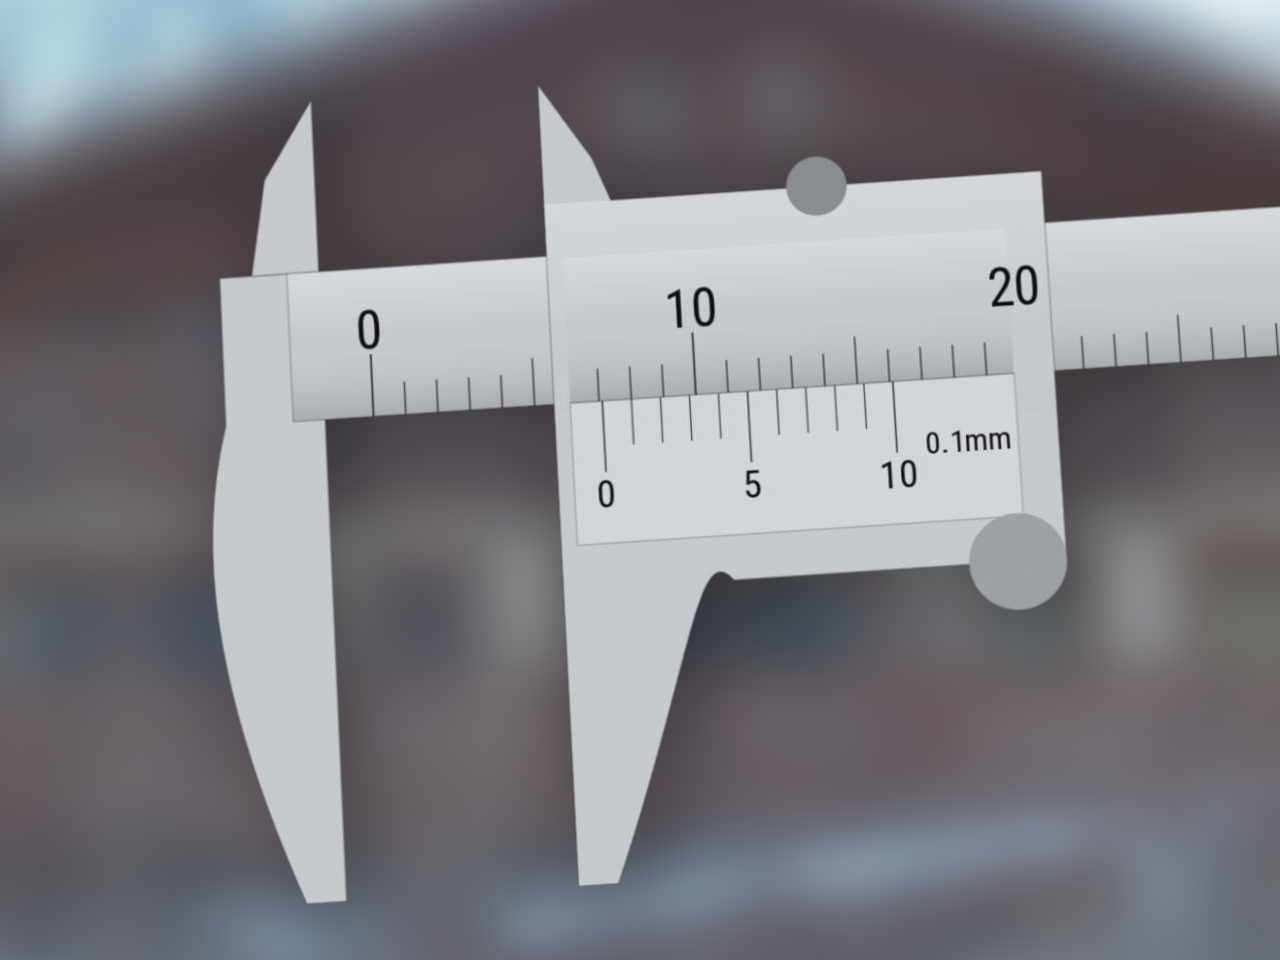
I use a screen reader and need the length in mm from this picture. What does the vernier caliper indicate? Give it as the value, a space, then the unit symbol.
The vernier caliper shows 7.1 mm
